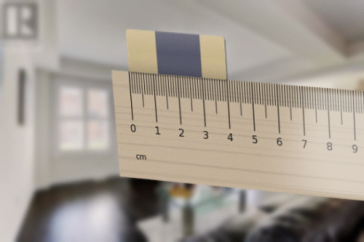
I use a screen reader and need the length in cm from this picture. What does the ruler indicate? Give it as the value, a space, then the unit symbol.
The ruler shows 4 cm
